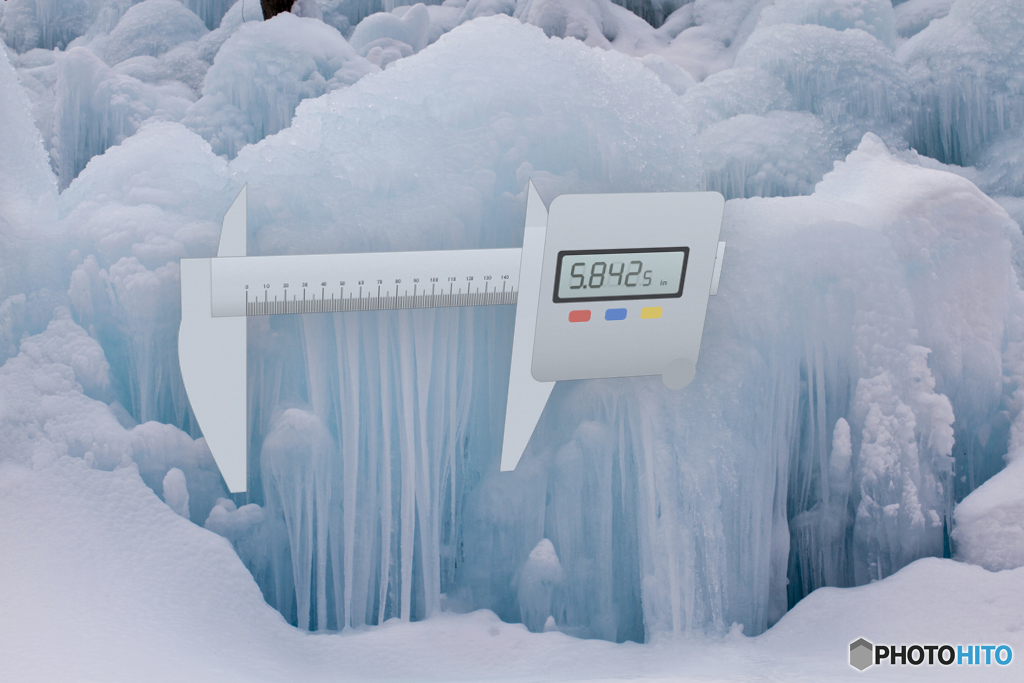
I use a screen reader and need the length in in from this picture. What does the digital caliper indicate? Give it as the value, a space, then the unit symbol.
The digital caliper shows 5.8425 in
